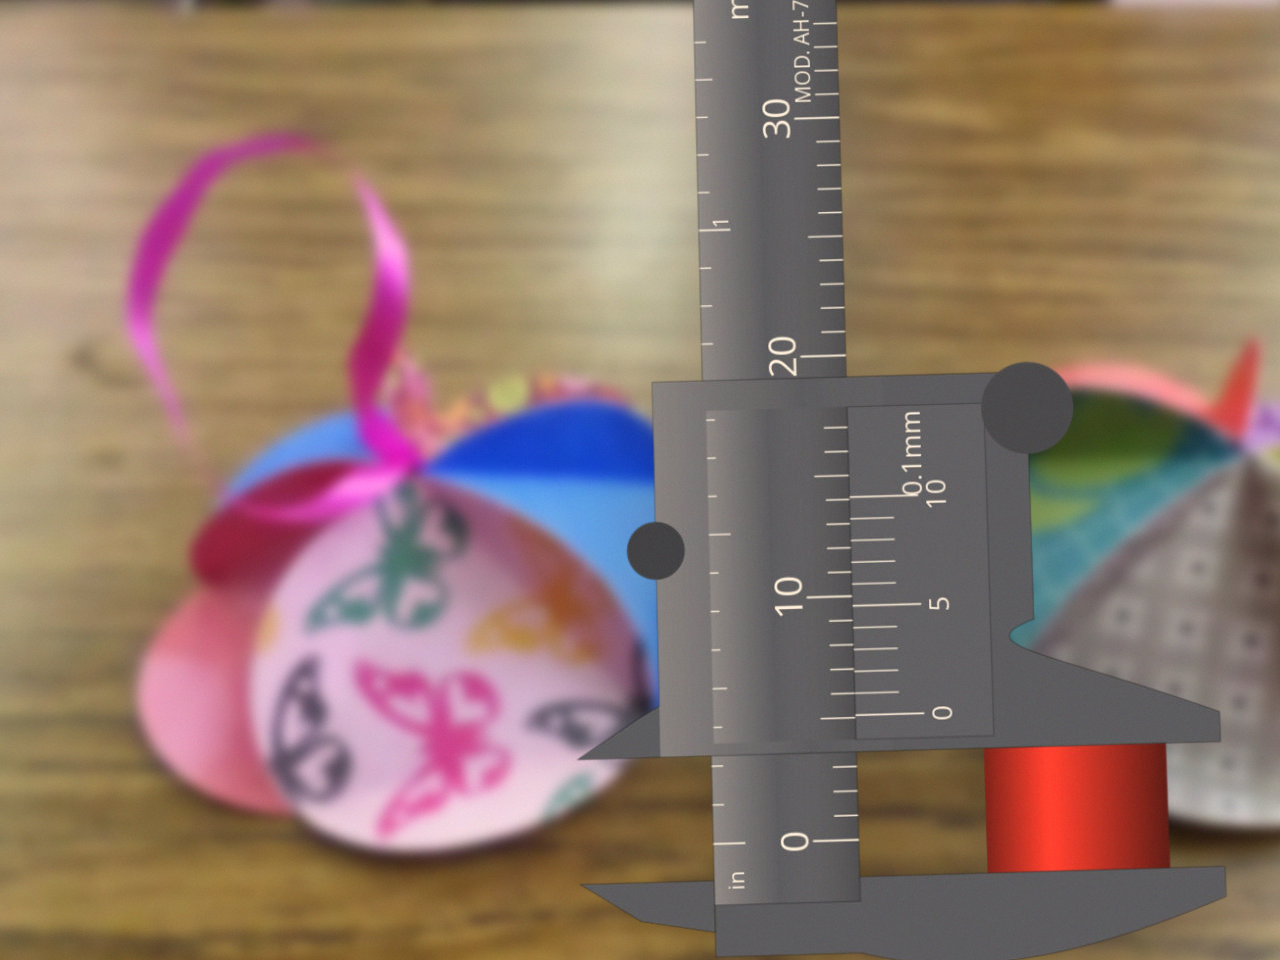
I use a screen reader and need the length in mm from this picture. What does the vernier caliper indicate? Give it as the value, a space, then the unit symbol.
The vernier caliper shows 5.1 mm
